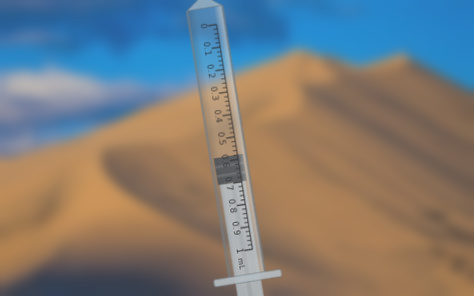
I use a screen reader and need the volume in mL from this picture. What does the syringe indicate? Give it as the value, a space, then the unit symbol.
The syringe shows 0.58 mL
